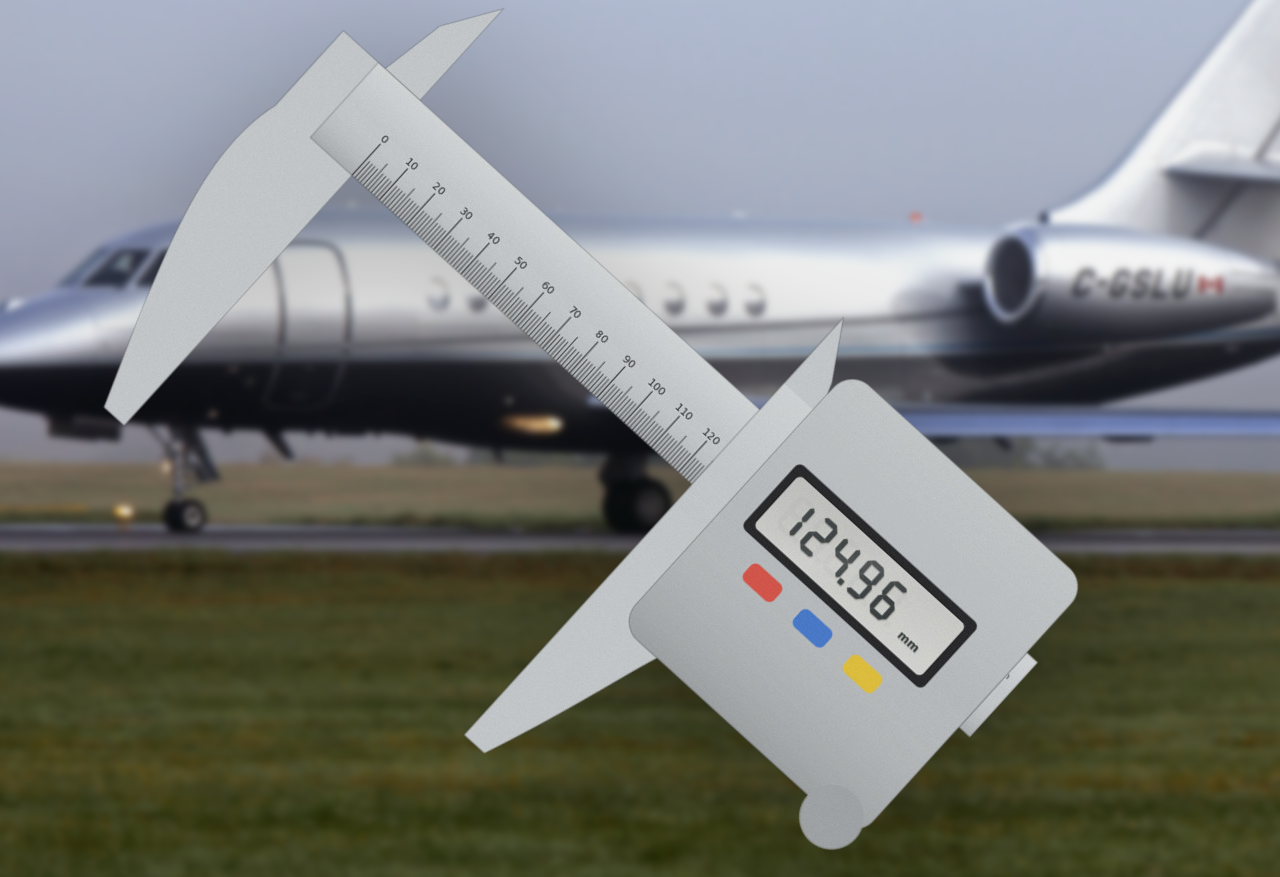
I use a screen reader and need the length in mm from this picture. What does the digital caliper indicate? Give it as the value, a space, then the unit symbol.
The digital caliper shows 124.96 mm
